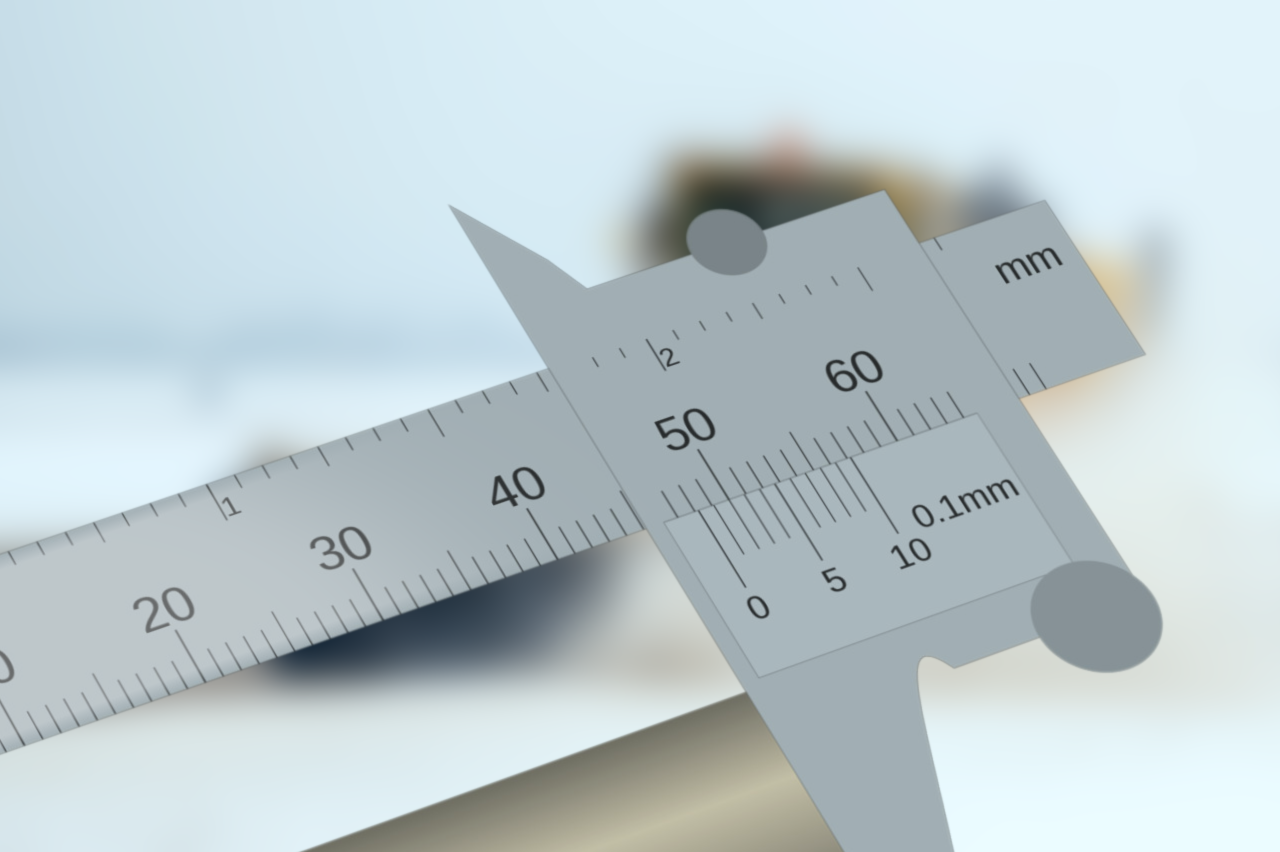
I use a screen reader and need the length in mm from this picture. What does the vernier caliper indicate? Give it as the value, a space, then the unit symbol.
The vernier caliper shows 48.2 mm
